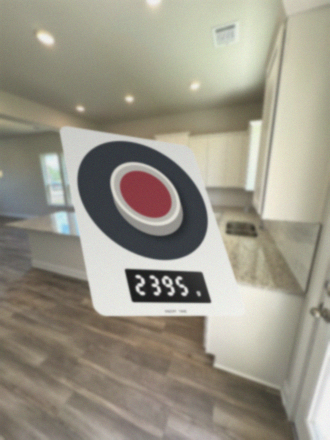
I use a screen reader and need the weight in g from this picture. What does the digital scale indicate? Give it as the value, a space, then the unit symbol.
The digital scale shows 2395 g
